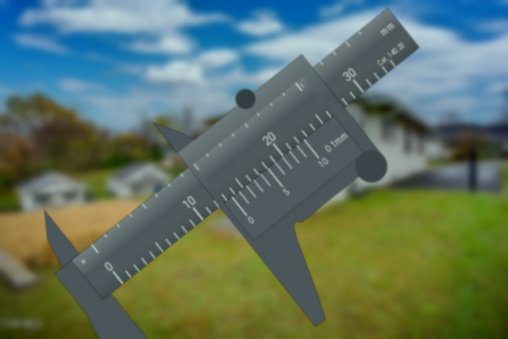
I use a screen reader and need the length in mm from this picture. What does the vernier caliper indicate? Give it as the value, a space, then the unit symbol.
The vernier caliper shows 13.6 mm
